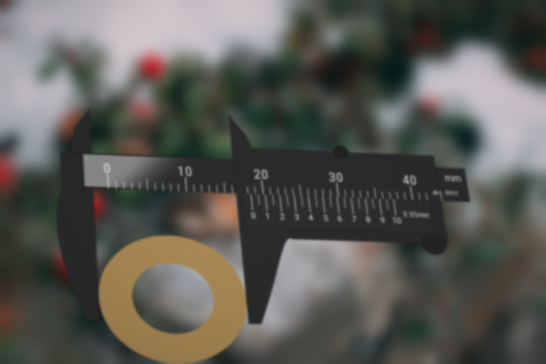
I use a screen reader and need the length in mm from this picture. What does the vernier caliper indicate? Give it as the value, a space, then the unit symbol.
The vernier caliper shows 18.4 mm
